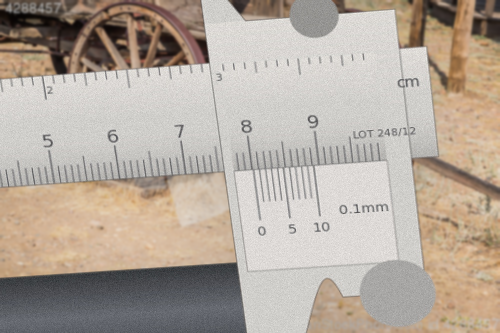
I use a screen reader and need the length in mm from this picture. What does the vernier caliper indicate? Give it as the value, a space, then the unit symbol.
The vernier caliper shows 80.2 mm
